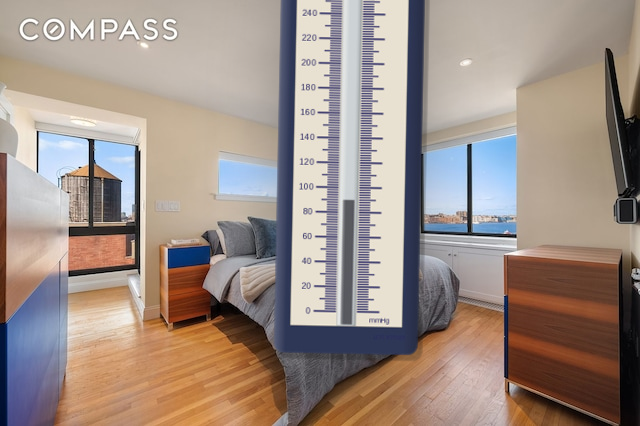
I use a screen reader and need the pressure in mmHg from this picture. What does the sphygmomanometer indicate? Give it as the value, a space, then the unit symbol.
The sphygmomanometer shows 90 mmHg
